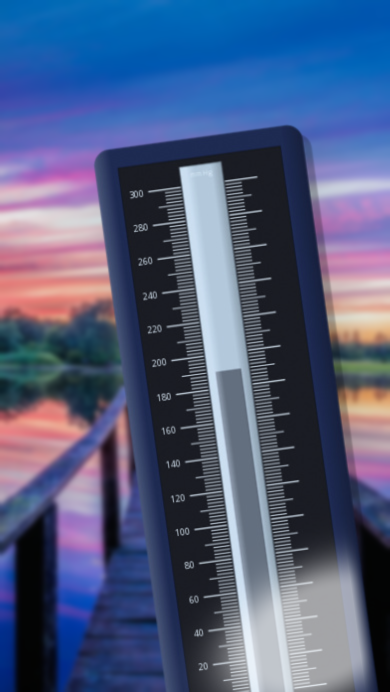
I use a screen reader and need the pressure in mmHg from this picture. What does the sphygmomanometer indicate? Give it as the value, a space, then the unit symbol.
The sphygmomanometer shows 190 mmHg
